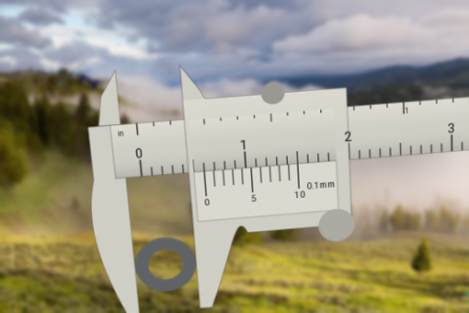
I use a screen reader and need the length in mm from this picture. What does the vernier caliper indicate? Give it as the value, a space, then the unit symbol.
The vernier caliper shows 6.0 mm
